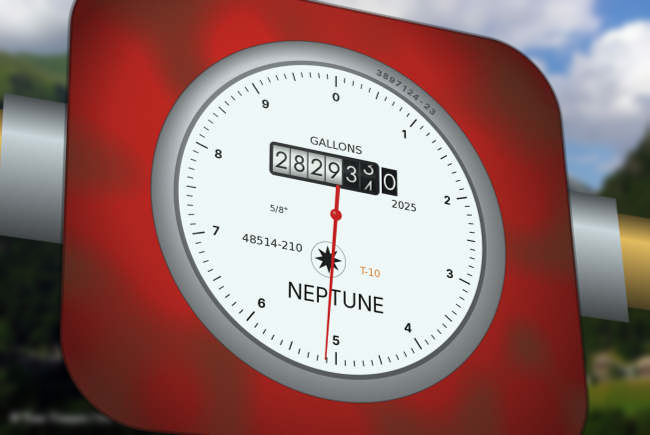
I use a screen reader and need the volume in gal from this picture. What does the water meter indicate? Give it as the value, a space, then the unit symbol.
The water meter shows 2829335.1 gal
